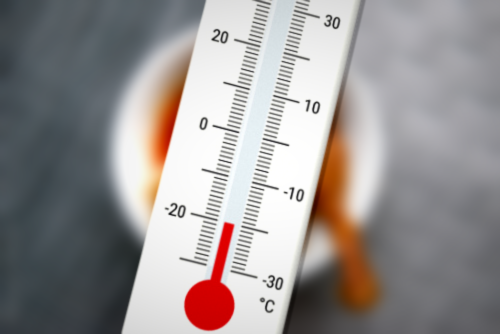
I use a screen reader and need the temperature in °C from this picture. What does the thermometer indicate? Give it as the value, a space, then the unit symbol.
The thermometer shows -20 °C
